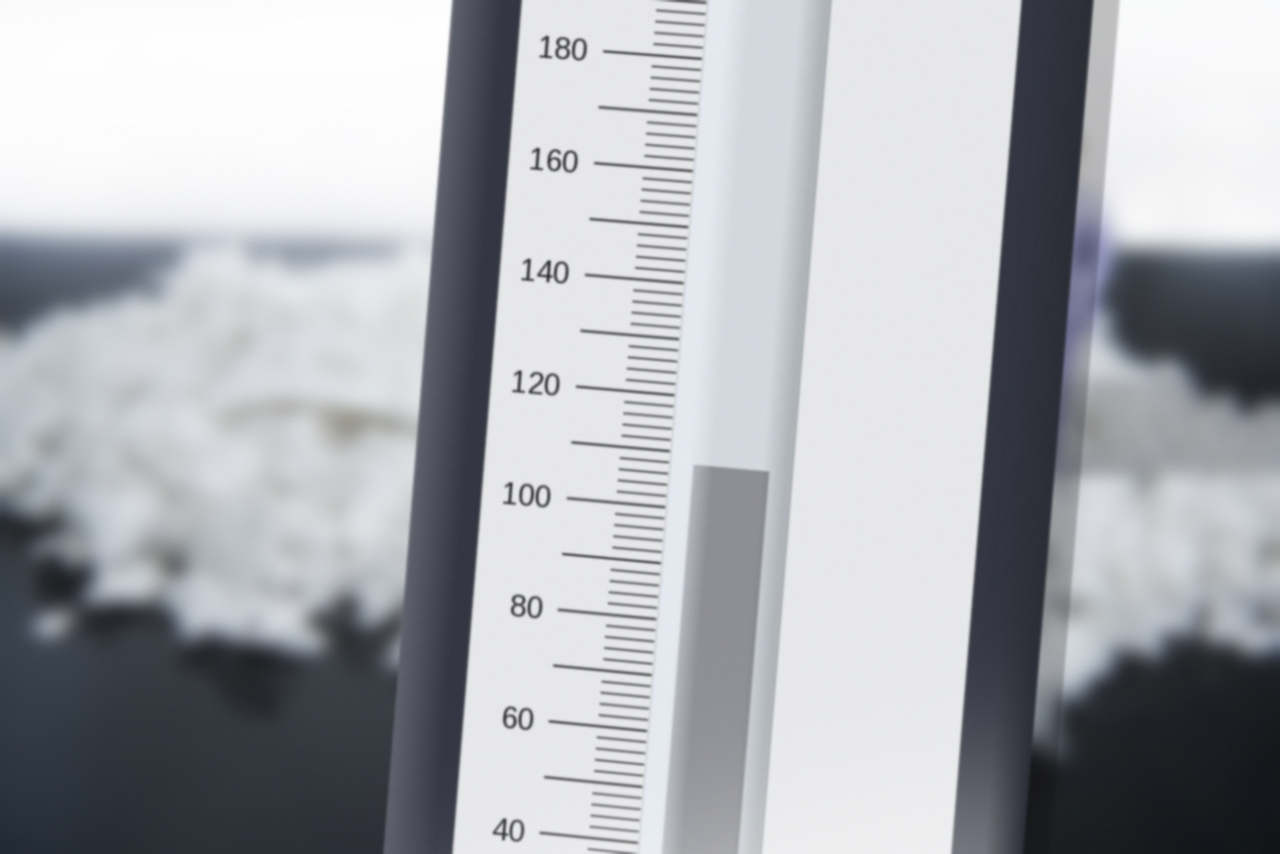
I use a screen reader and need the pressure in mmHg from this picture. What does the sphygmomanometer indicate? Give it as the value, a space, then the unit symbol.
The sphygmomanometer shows 108 mmHg
